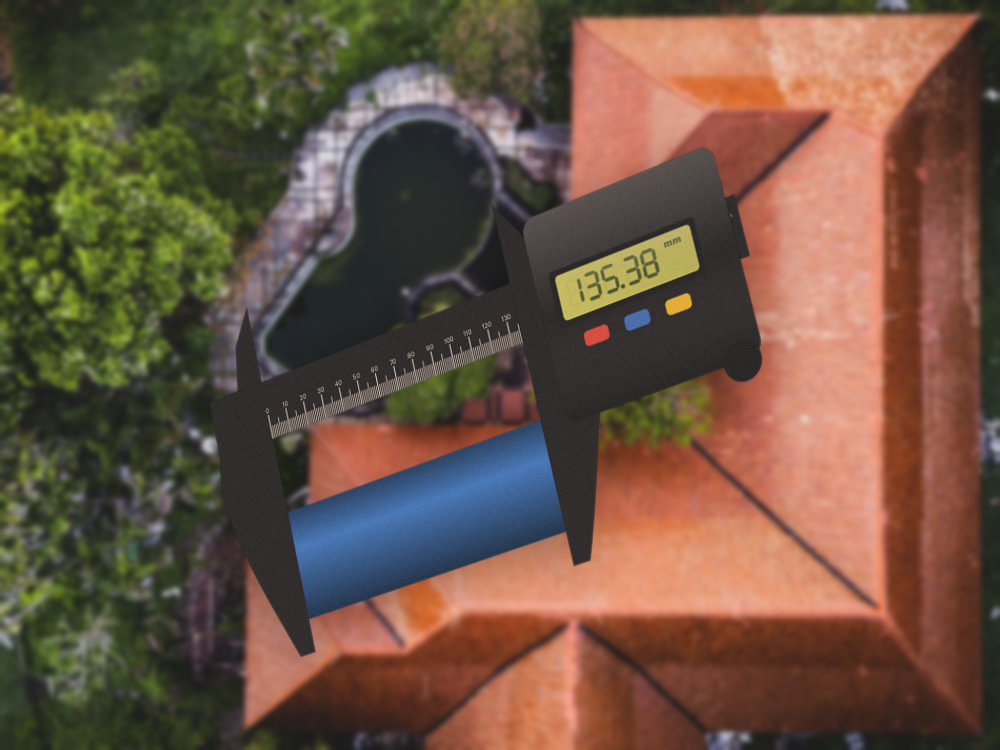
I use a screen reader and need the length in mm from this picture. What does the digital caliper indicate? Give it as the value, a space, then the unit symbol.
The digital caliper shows 135.38 mm
